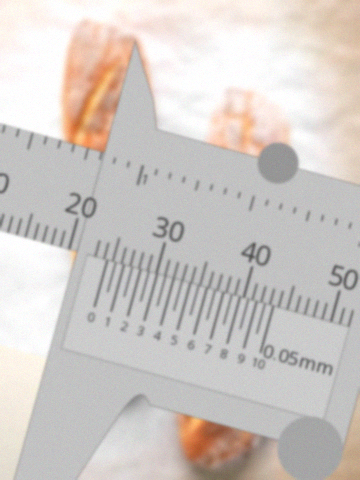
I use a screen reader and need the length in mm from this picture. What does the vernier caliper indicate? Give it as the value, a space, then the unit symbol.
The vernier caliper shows 24.4 mm
